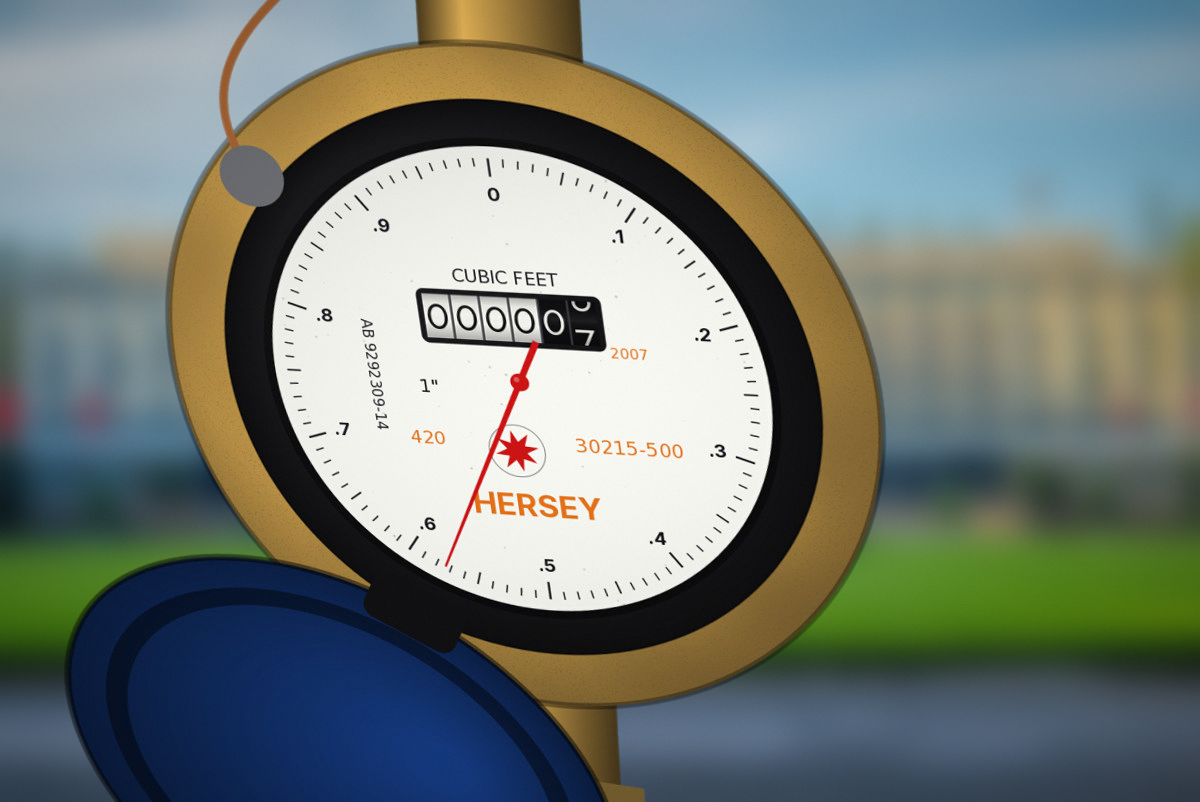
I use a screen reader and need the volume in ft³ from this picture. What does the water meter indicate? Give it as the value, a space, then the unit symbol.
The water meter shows 6.57 ft³
